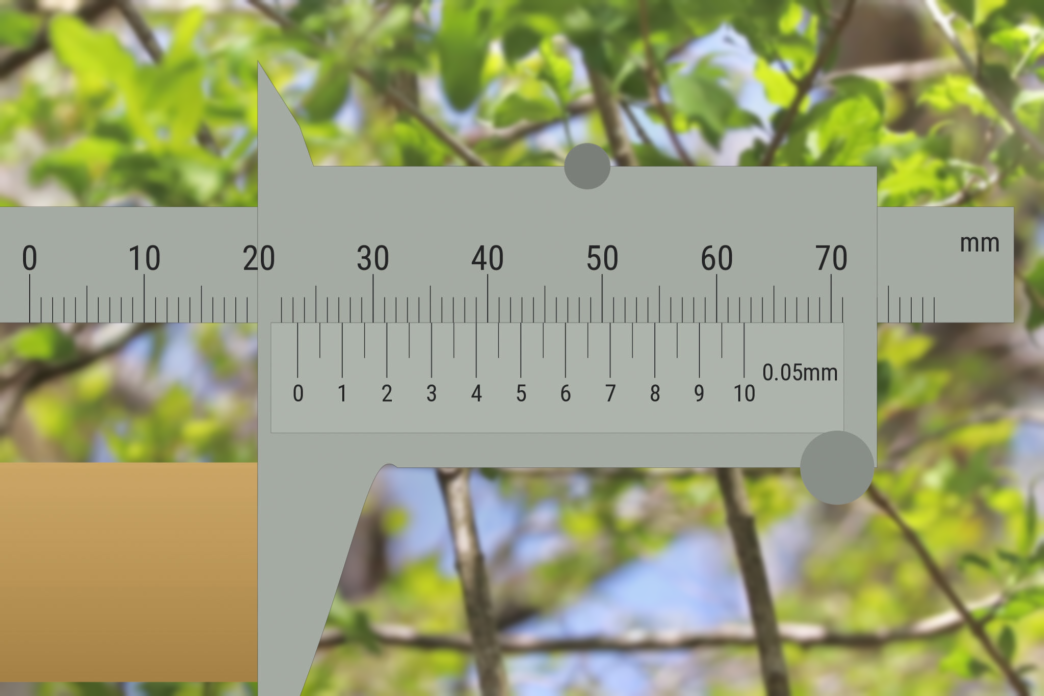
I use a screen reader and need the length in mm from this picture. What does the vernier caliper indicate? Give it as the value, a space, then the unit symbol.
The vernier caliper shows 23.4 mm
